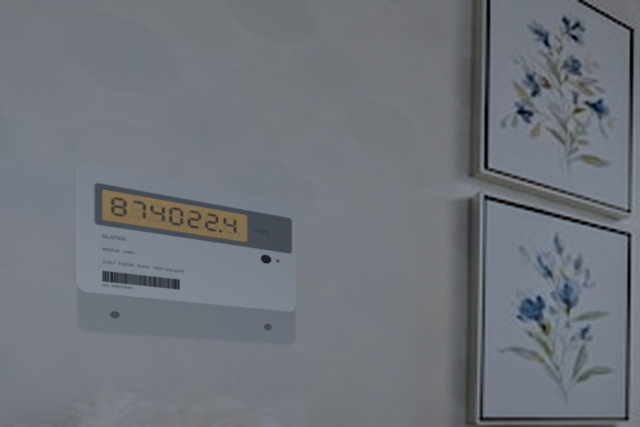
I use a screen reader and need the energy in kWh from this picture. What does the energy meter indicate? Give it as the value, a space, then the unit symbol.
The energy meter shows 874022.4 kWh
